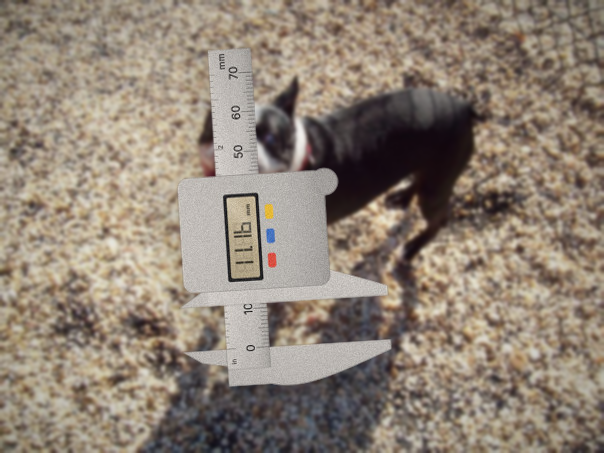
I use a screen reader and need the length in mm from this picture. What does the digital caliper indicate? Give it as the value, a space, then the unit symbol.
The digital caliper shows 11.16 mm
